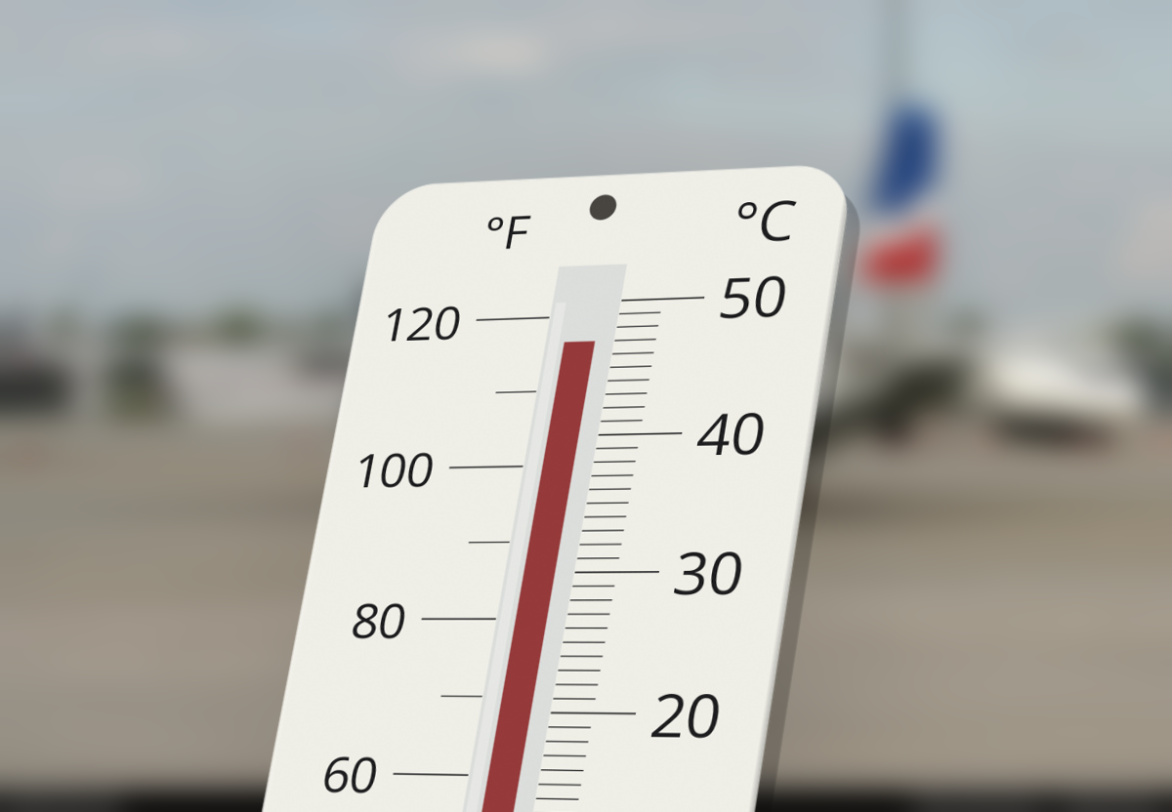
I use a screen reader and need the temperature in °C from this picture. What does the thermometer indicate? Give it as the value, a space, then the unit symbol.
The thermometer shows 47 °C
